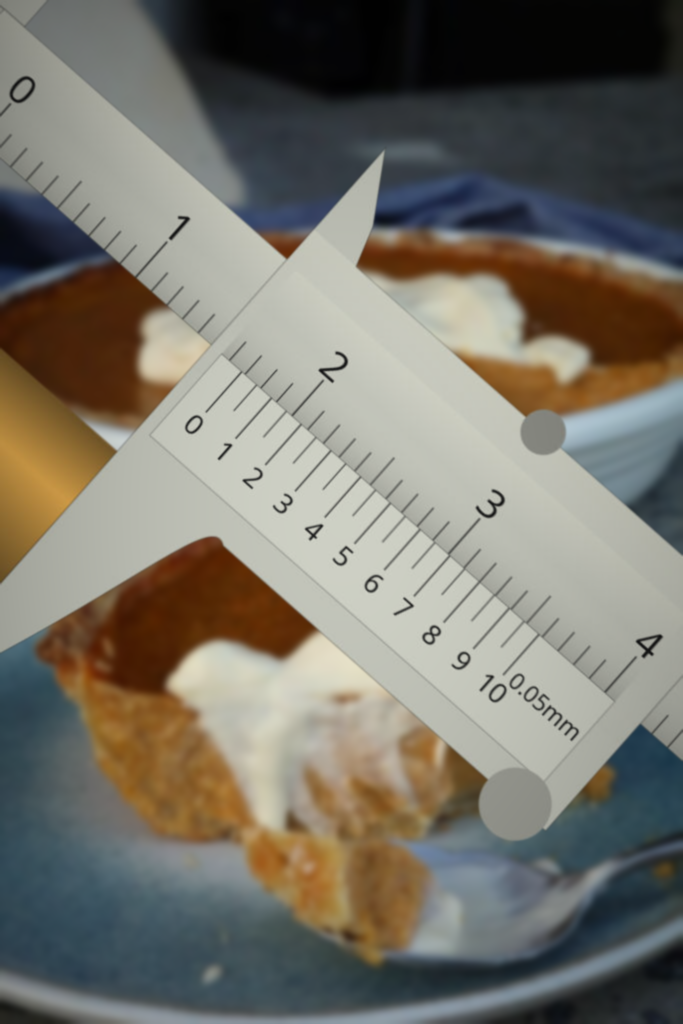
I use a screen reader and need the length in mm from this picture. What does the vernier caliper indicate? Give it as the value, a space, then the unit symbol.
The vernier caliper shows 16.8 mm
